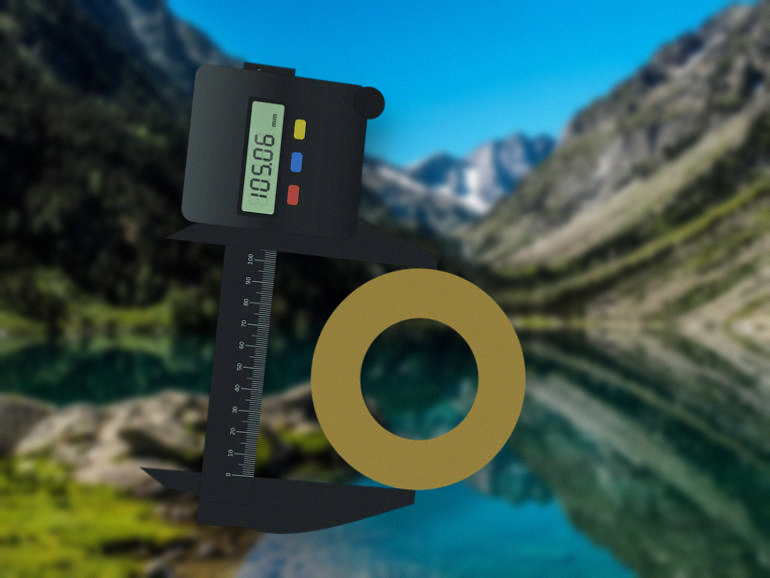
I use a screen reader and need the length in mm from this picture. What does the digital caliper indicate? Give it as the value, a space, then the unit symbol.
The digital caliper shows 105.06 mm
